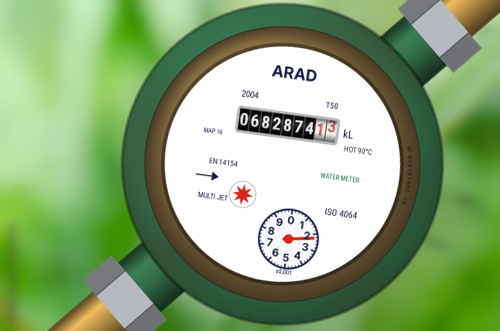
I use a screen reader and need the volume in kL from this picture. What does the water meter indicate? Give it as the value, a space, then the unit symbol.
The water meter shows 682874.132 kL
